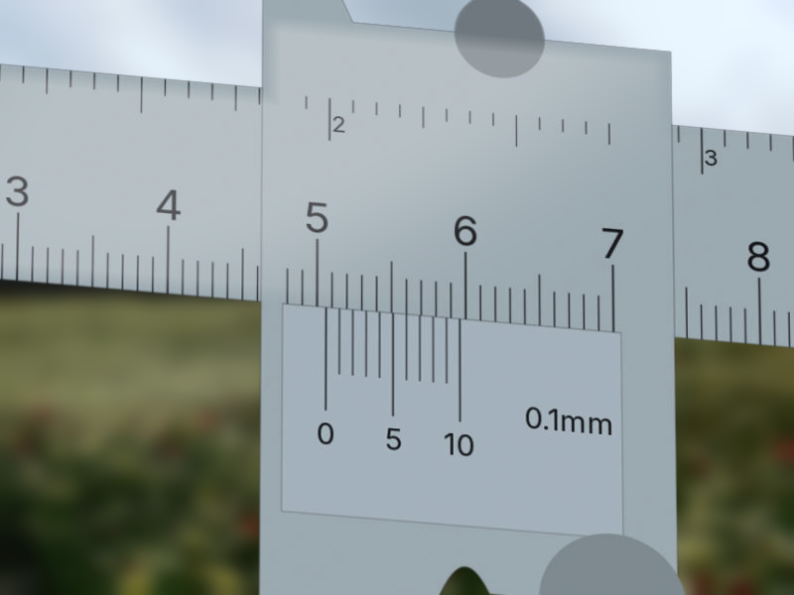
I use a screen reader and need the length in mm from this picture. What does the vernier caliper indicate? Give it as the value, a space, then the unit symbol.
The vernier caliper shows 50.6 mm
